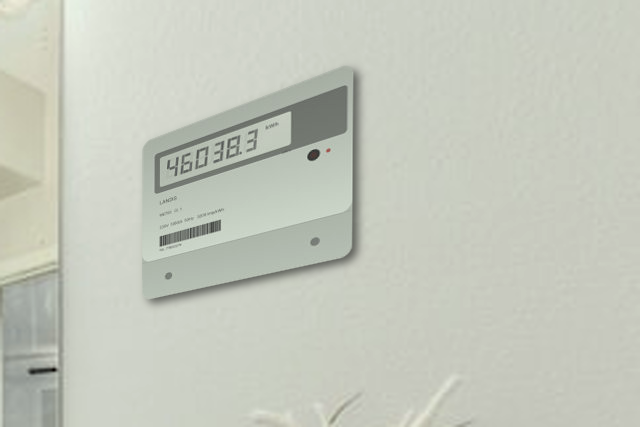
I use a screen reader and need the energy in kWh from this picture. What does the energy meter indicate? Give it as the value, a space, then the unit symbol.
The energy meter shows 46038.3 kWh
